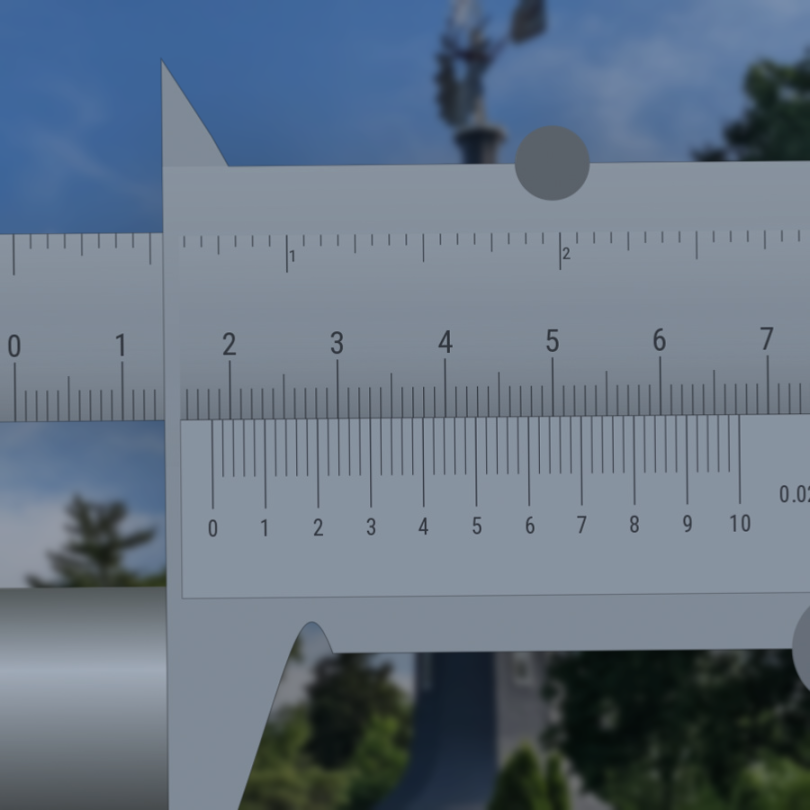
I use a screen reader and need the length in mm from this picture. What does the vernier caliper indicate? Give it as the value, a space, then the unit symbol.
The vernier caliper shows 18.3 mm
